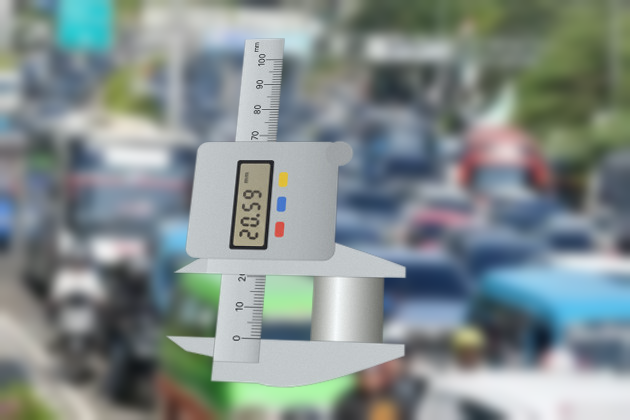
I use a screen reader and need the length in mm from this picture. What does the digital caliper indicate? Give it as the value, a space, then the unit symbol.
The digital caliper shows 20.59 mm
